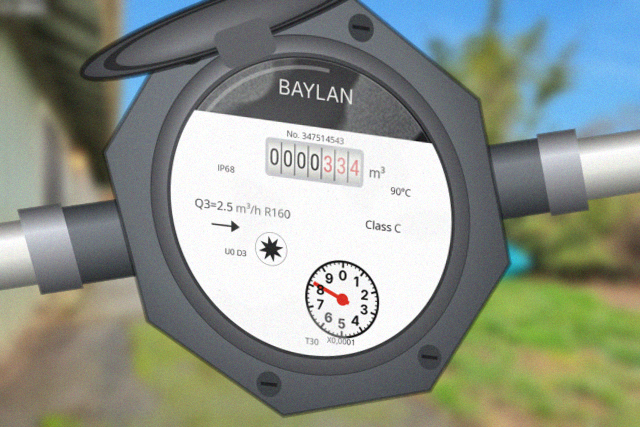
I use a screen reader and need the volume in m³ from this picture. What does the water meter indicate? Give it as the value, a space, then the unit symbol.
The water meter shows 0.3348 m³
